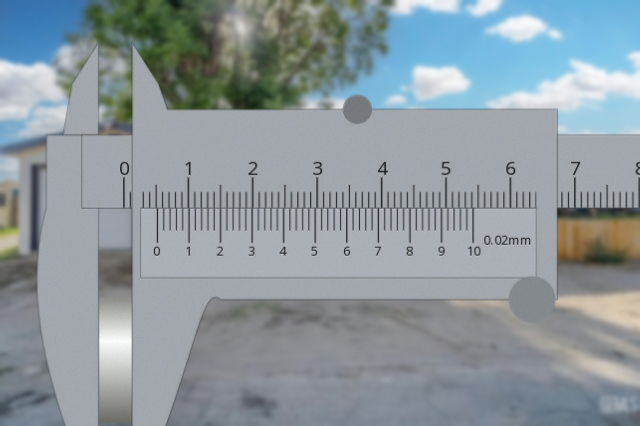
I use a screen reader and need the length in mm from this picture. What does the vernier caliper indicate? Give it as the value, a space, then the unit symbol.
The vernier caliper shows 5.2 mm
